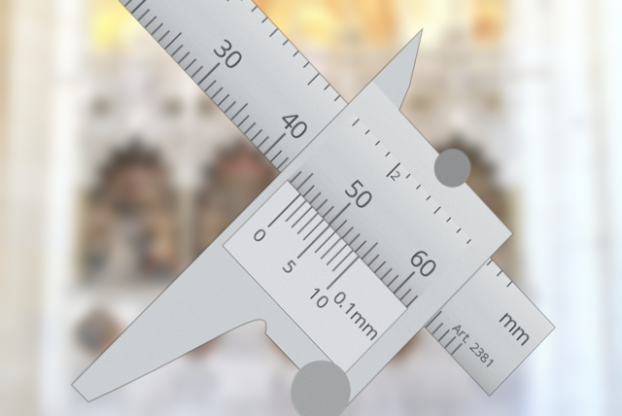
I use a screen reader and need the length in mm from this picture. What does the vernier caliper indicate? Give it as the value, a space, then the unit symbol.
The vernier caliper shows 45.6 mm
